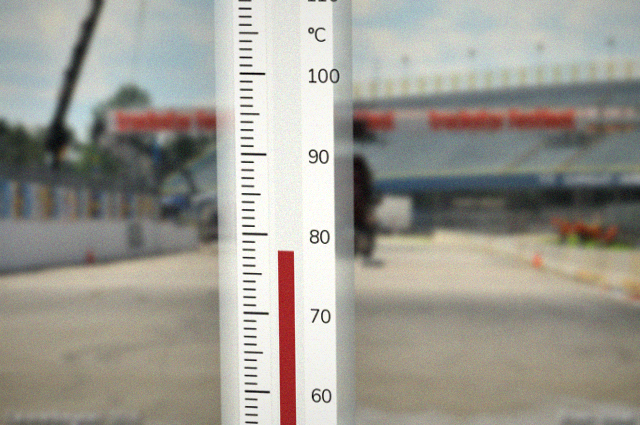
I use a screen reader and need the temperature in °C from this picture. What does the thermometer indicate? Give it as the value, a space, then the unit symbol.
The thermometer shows 78 °C
